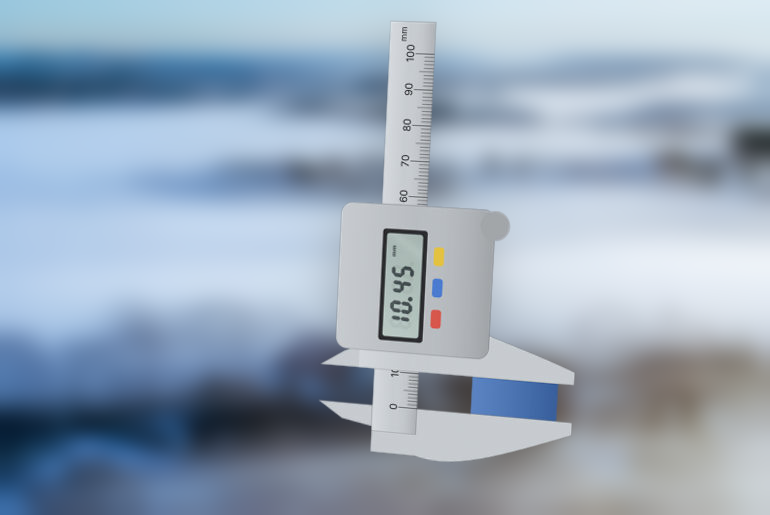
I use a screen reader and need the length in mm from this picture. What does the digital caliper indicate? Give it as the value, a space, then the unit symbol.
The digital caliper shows 10.45 mm
